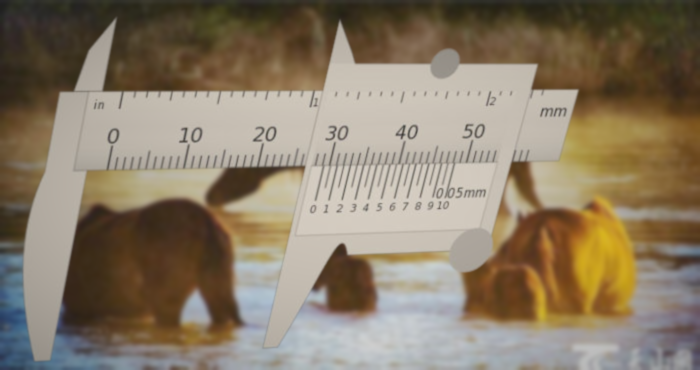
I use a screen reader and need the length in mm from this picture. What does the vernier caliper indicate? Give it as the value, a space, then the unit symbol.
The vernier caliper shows 29.2 mm
